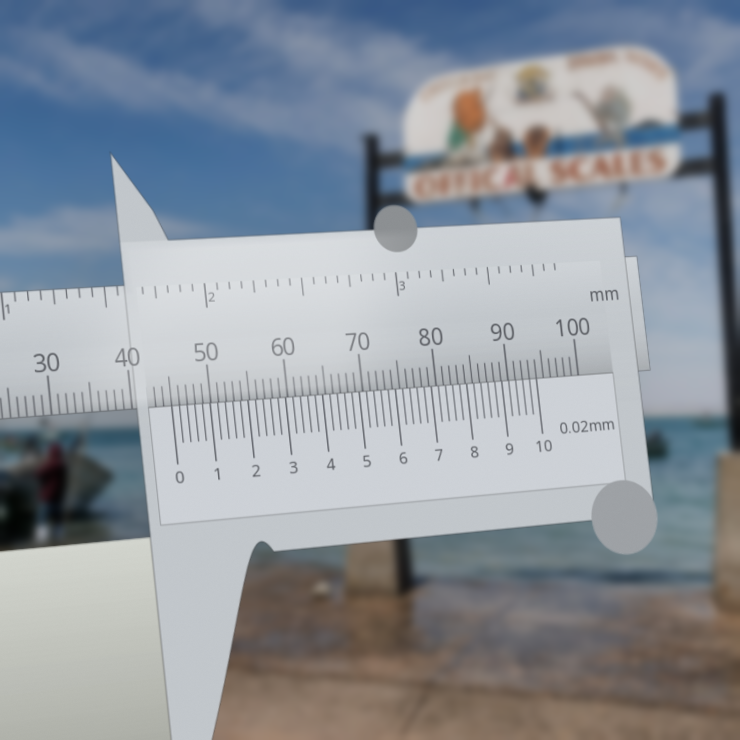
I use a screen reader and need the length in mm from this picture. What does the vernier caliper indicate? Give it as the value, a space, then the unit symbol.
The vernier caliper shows 45.0 mm
